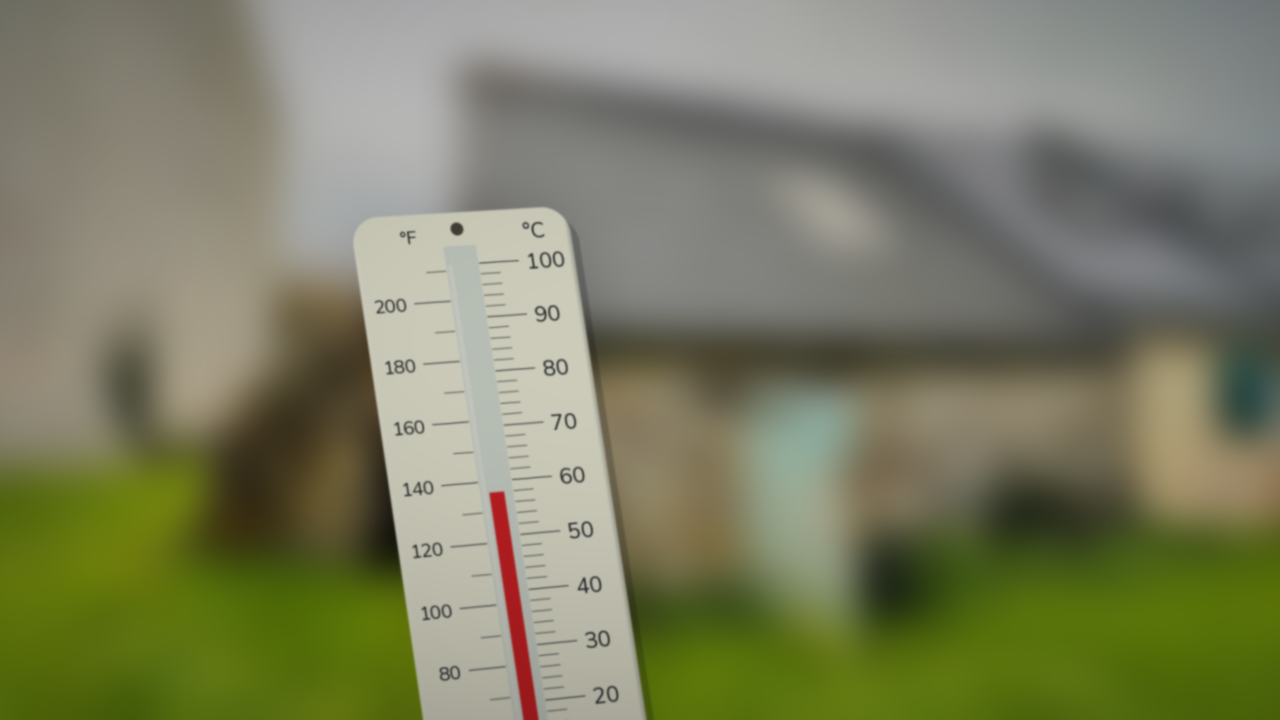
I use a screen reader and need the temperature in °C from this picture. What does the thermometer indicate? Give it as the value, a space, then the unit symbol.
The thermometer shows 58 °C
